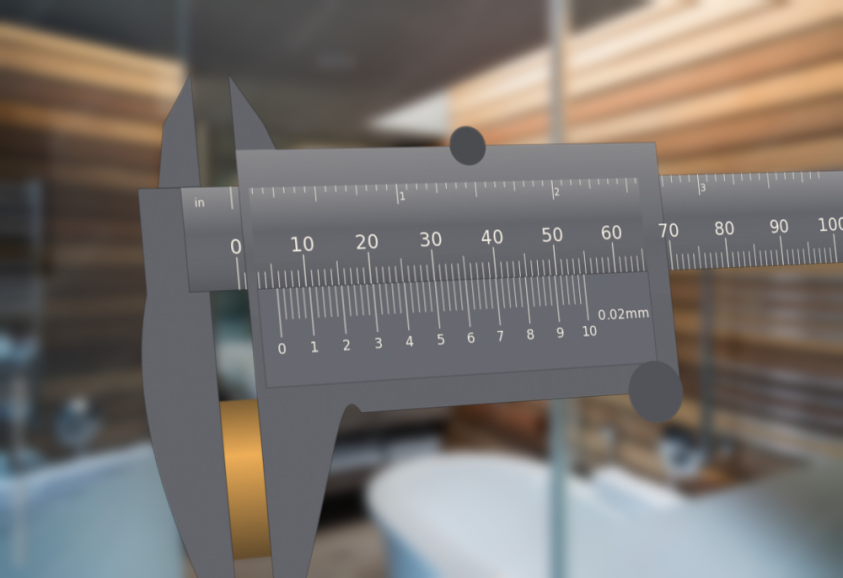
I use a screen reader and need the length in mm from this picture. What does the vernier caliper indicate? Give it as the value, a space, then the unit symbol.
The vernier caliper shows 5.6 mm
